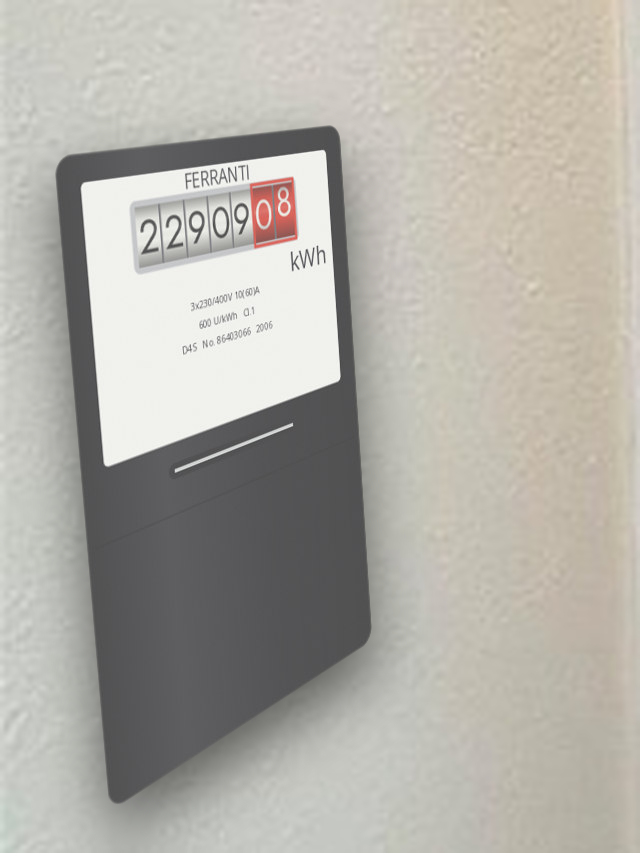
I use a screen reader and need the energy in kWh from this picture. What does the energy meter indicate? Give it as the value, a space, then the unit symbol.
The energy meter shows 22909.08 kWh
